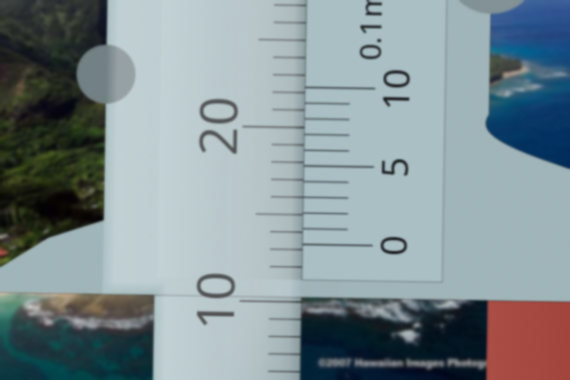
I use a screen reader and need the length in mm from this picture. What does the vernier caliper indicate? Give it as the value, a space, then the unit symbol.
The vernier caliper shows 13.3 mm
